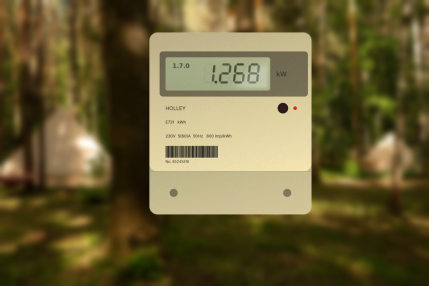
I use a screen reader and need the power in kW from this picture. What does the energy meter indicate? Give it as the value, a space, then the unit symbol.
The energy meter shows 1.268 kW
